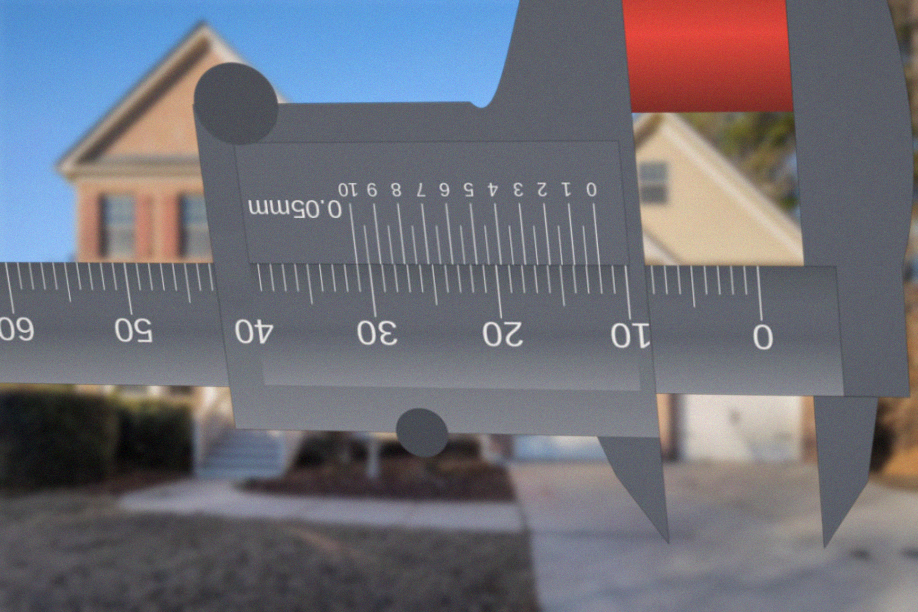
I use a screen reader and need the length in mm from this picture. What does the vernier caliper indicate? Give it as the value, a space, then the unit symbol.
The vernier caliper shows 12.0 mm
